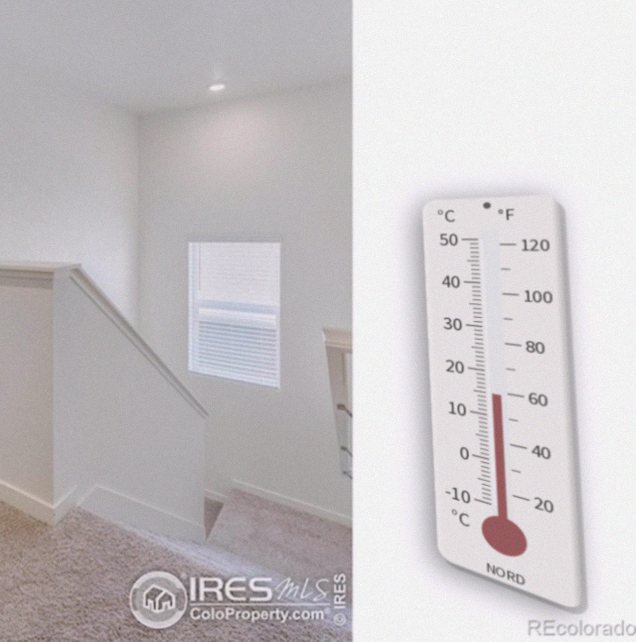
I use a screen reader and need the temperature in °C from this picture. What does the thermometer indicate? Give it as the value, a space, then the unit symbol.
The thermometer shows 15 °C
